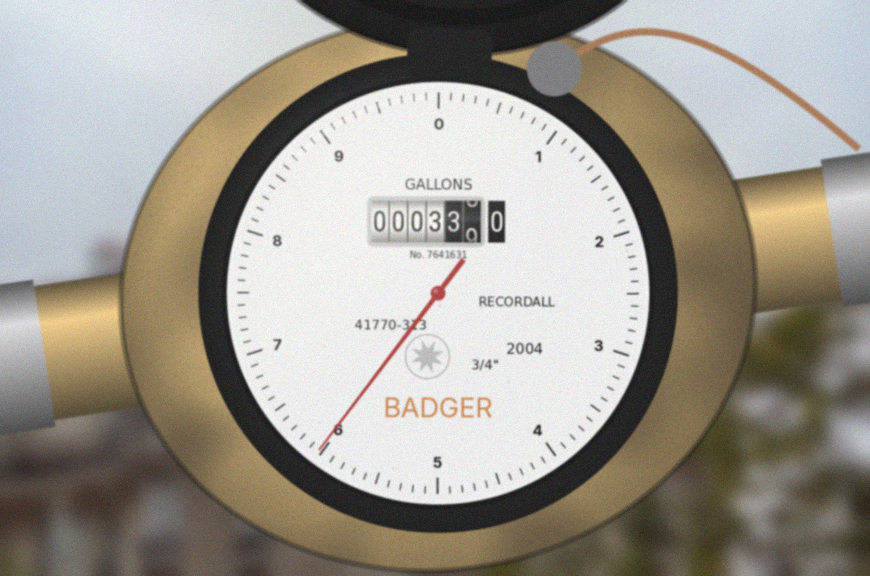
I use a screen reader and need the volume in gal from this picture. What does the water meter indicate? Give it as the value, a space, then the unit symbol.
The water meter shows 3386.0 gal
